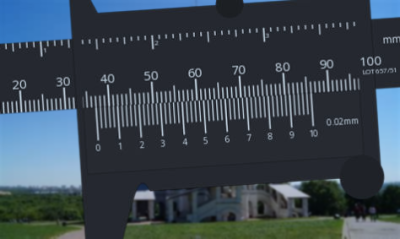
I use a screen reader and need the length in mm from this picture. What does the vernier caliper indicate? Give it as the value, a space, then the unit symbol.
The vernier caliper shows 37.0 mm
